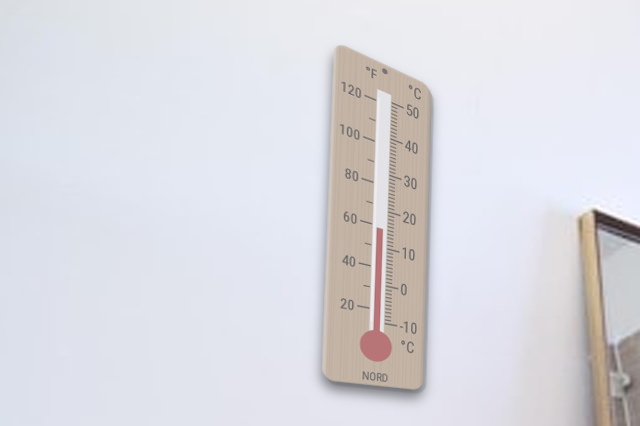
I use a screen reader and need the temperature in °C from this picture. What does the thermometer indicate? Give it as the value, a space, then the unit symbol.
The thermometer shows 15 °C
